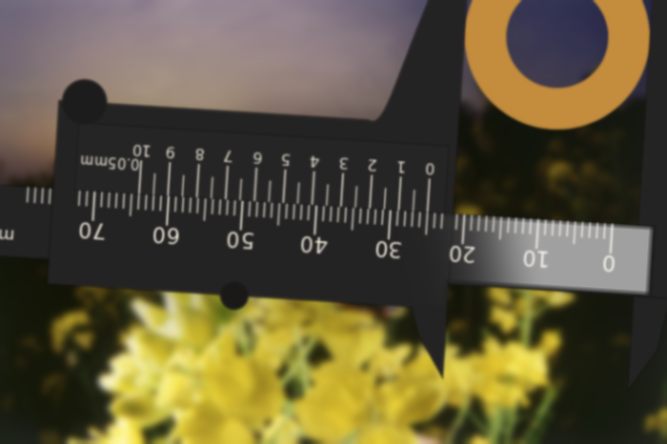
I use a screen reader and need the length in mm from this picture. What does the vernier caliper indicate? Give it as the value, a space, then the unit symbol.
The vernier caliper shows 25.0 mm
